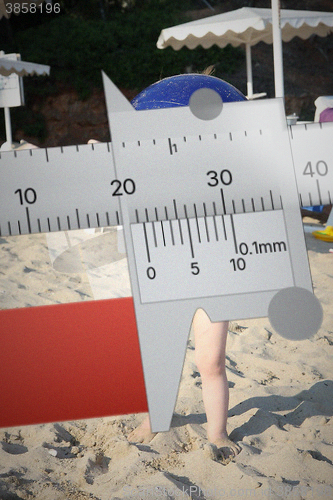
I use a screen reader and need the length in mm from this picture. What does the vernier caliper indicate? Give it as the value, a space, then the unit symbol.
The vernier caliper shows 21.6 mm
